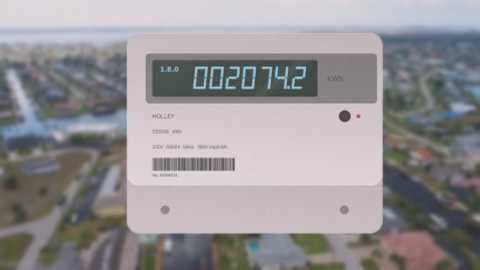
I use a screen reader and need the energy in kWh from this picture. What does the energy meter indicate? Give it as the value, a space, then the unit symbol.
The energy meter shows 2074.2 kWh
